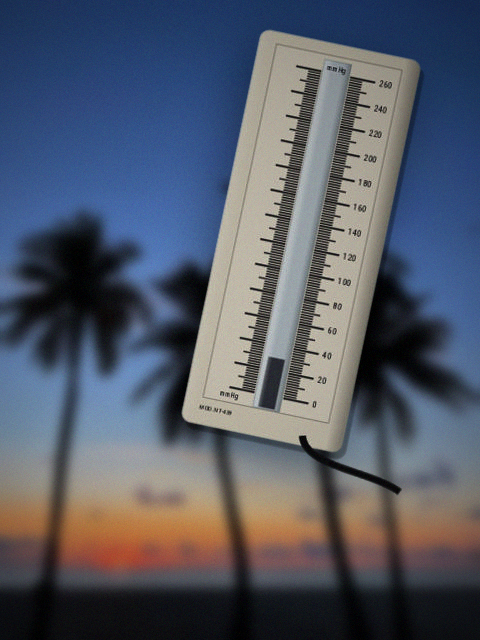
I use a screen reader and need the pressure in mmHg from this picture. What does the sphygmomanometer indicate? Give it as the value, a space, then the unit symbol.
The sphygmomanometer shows 30 mmHg
